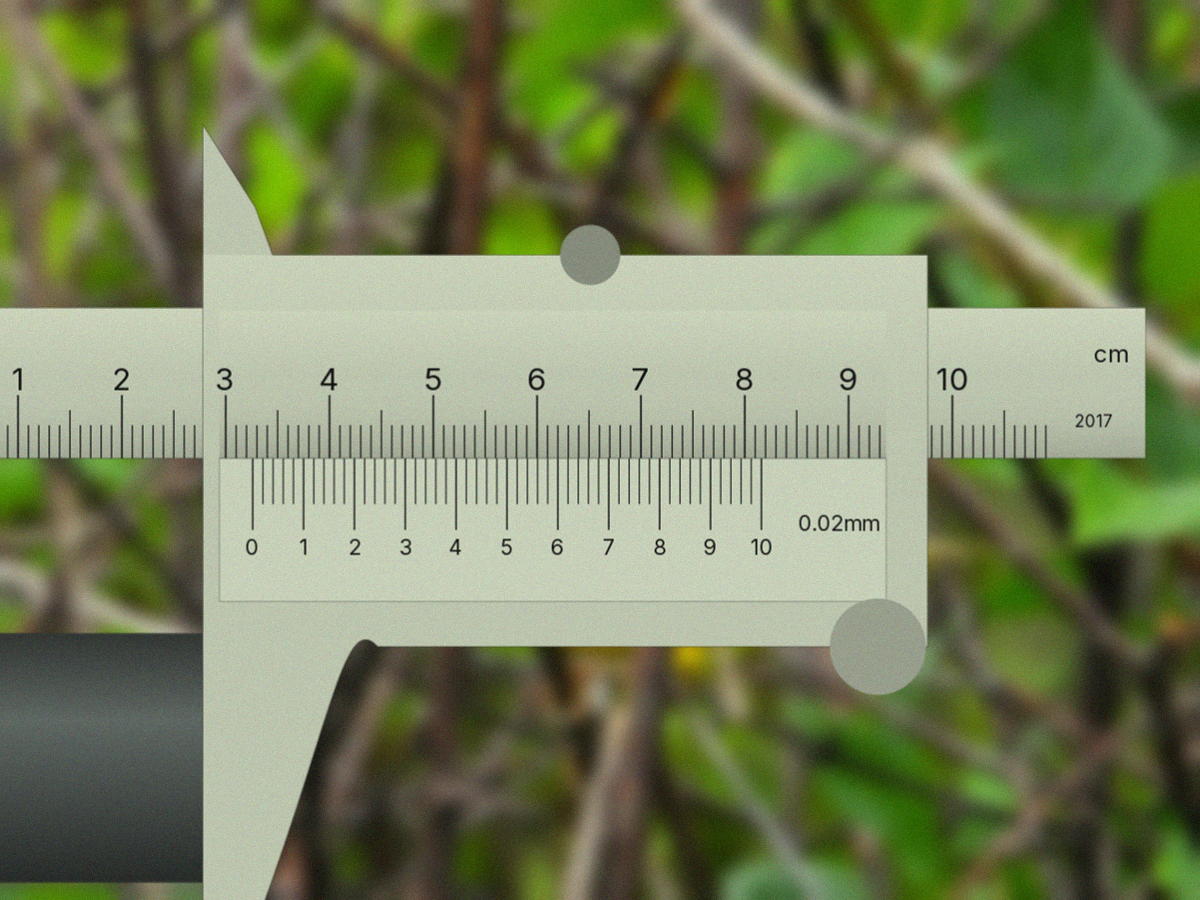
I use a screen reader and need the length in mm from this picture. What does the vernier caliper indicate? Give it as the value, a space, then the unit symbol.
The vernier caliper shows 32.6 mm
